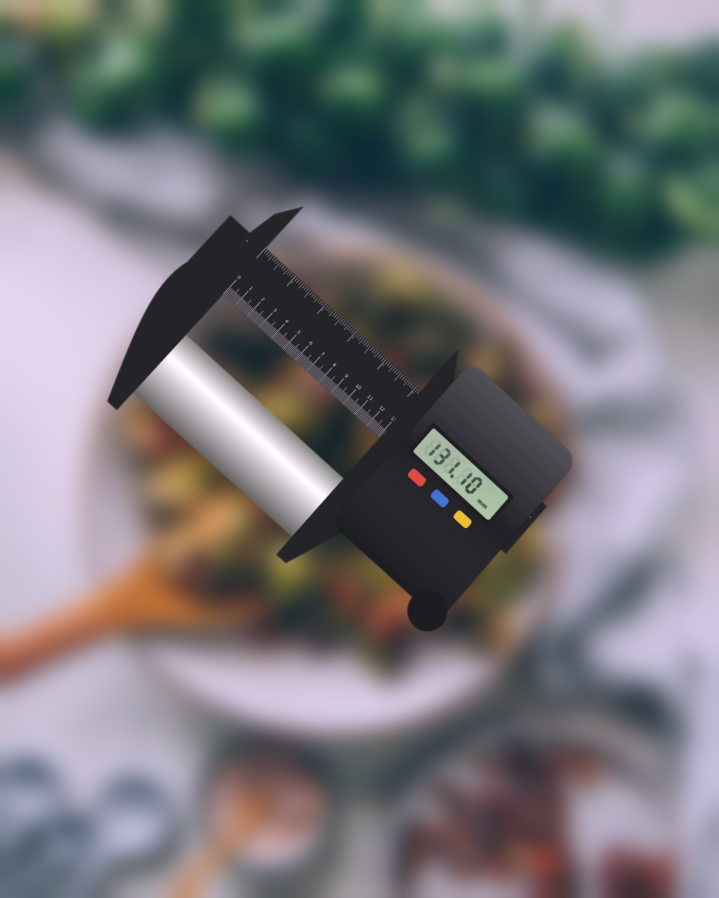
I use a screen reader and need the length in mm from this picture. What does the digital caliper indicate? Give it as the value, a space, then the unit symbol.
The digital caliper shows 131.10 mm
